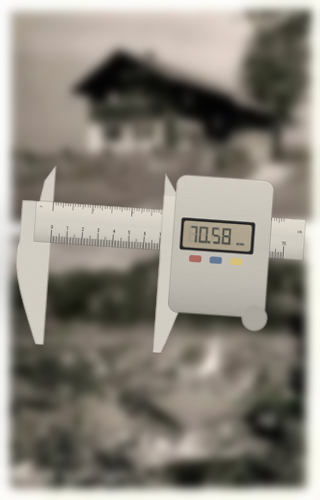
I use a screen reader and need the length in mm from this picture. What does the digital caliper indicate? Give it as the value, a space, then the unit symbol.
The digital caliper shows 70.58 mm
